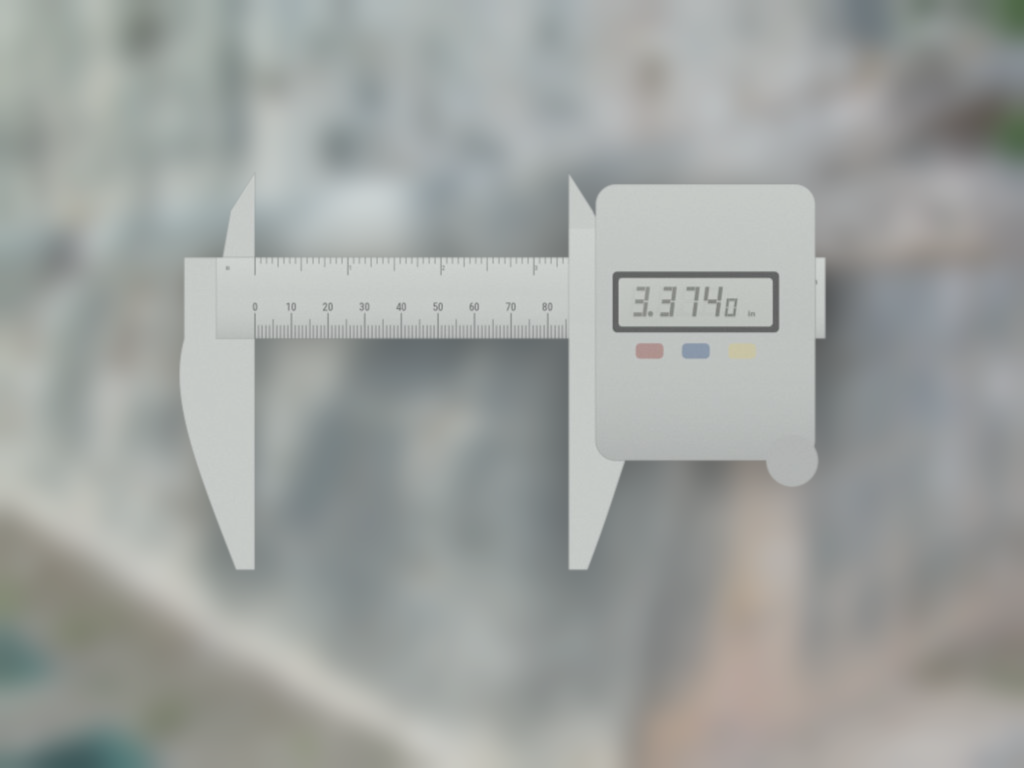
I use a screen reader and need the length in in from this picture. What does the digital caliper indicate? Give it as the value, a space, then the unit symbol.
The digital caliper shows 3.3740 in
